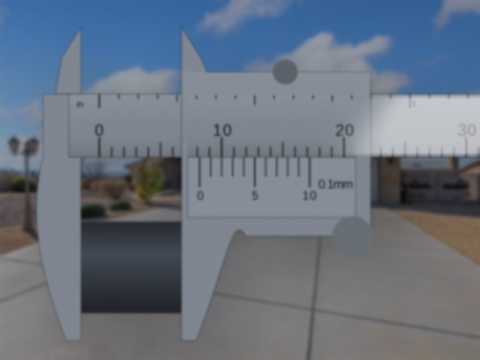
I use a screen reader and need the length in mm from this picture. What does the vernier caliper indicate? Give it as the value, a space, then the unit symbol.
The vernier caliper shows 8.2 mm
